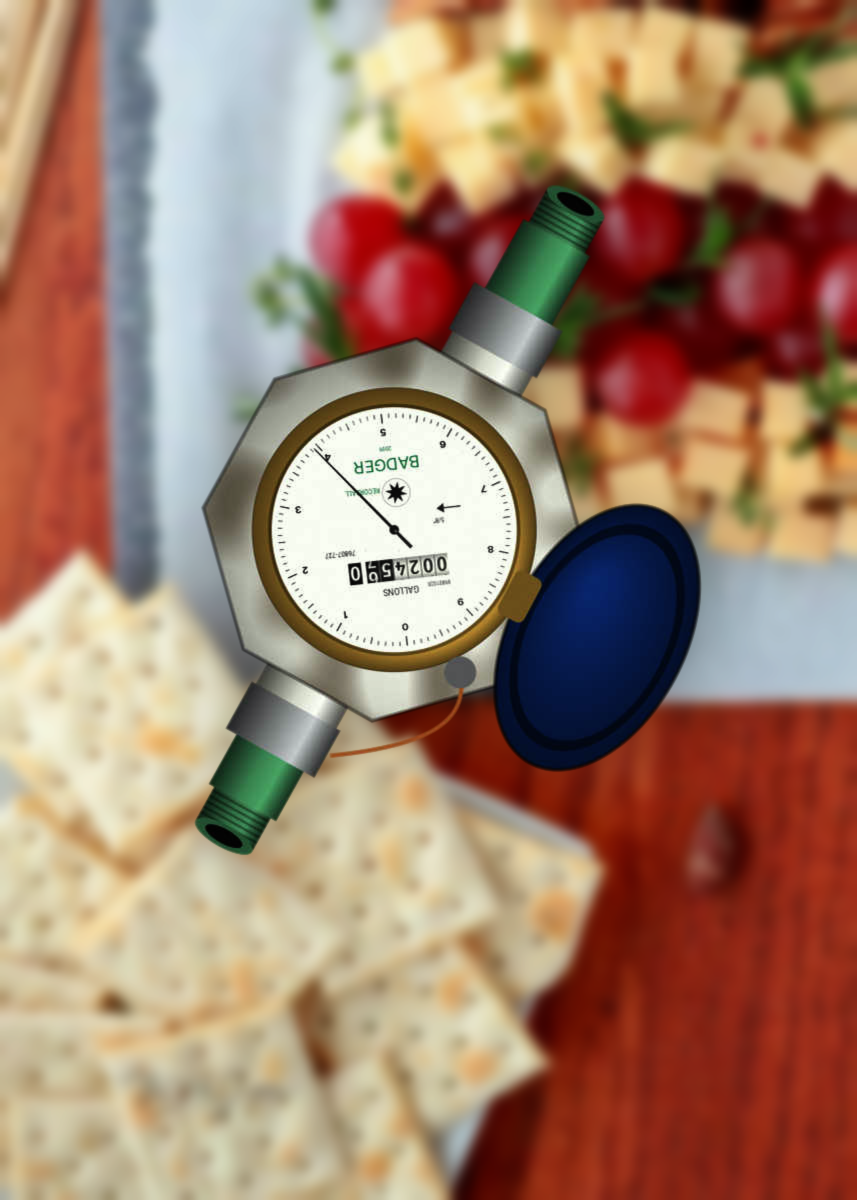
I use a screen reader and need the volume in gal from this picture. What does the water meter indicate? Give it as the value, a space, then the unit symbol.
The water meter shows 24563.9 gal
